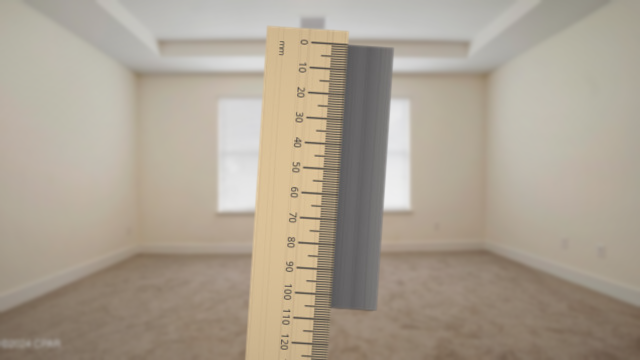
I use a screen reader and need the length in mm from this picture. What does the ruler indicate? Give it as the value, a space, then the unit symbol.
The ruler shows 105 mm
